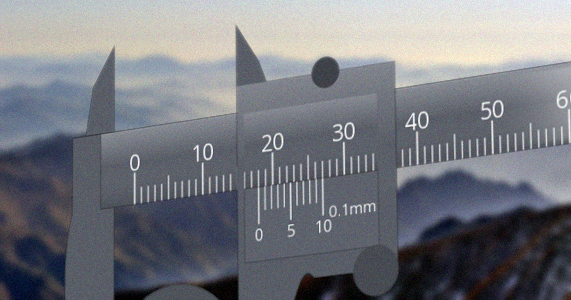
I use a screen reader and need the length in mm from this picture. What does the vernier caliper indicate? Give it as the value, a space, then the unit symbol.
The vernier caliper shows 18.0 mm
